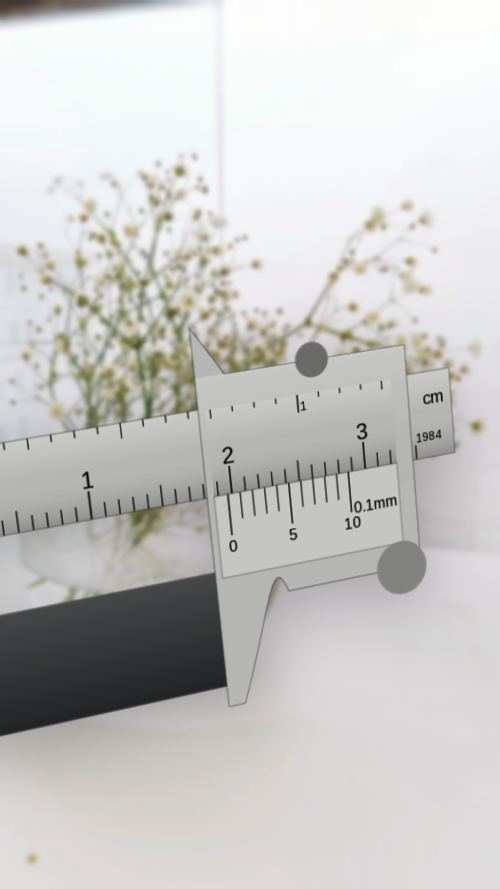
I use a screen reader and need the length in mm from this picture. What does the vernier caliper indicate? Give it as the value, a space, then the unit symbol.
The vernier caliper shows 19.7 mm
